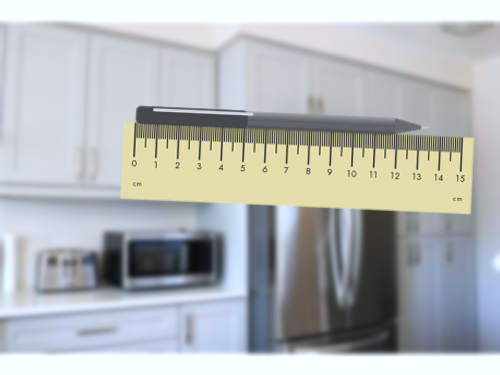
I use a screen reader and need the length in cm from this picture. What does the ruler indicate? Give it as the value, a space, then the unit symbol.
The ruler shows 13.5 cm
